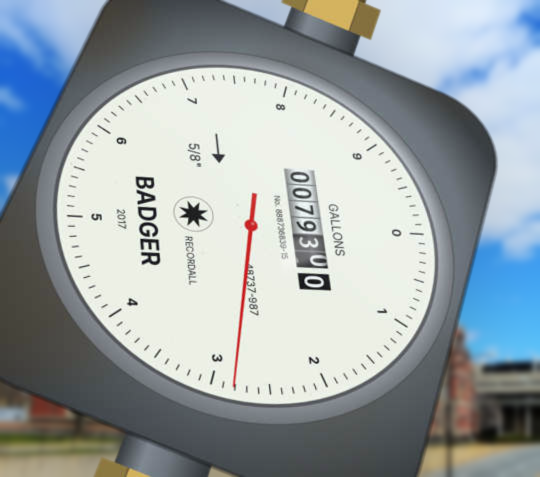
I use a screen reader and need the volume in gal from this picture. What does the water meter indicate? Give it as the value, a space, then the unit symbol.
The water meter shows 79302.8 gal
